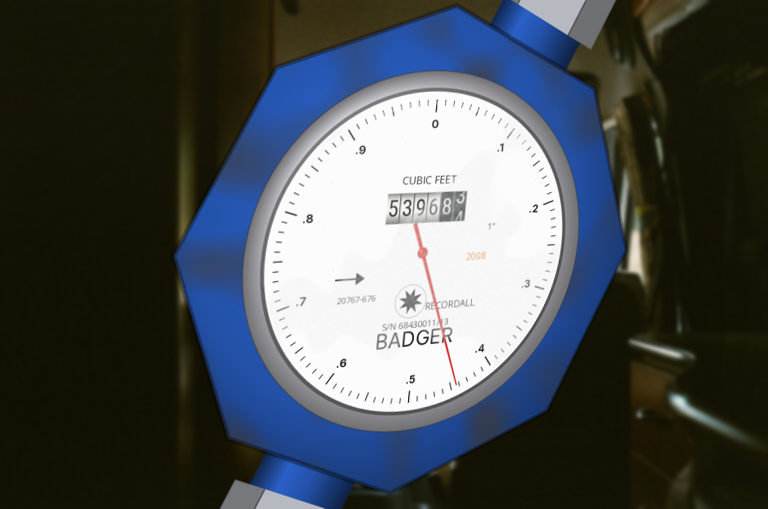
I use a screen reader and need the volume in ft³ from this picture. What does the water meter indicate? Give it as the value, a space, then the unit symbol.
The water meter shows 539683.44 ft³
